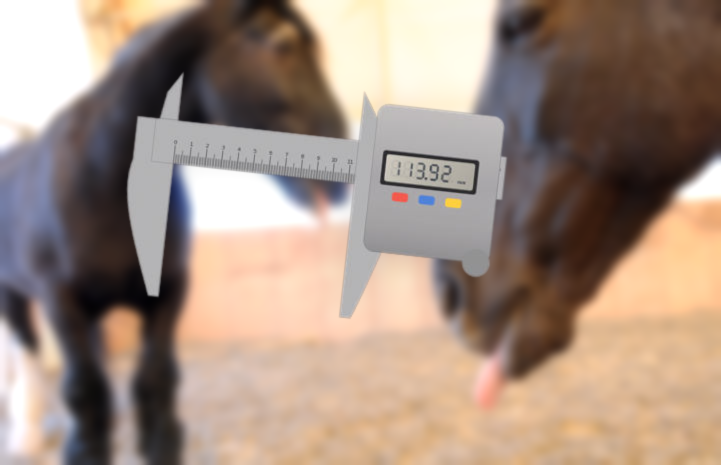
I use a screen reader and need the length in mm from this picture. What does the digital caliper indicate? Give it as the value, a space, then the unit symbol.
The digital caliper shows 113.92 mm
